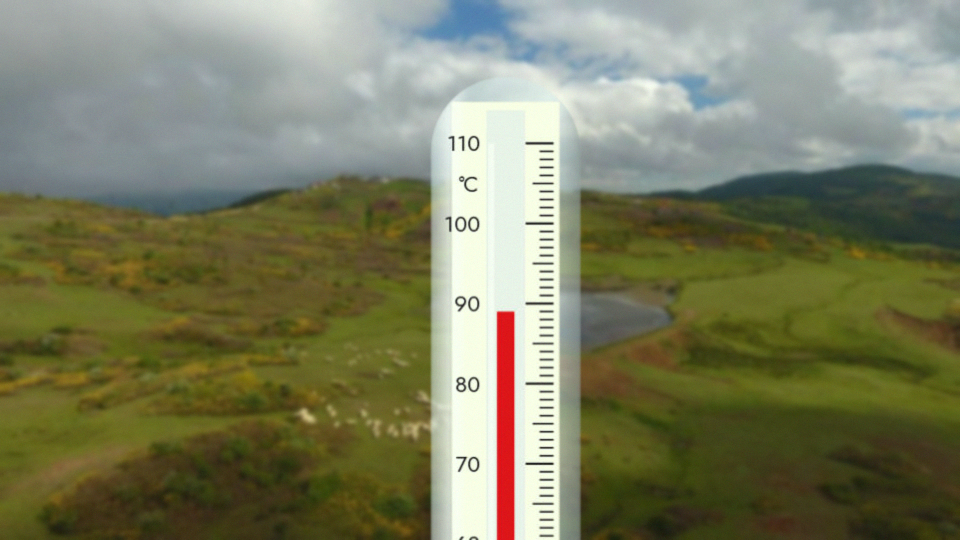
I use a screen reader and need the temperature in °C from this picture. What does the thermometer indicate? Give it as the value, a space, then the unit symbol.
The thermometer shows 89 °C
